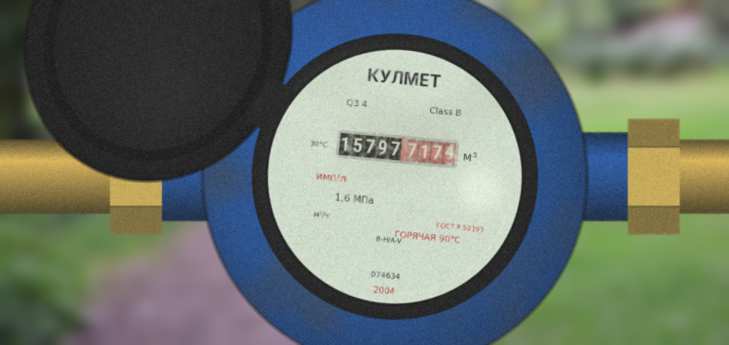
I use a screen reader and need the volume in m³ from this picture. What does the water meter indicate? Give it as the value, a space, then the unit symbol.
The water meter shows 15797.7174 m³
